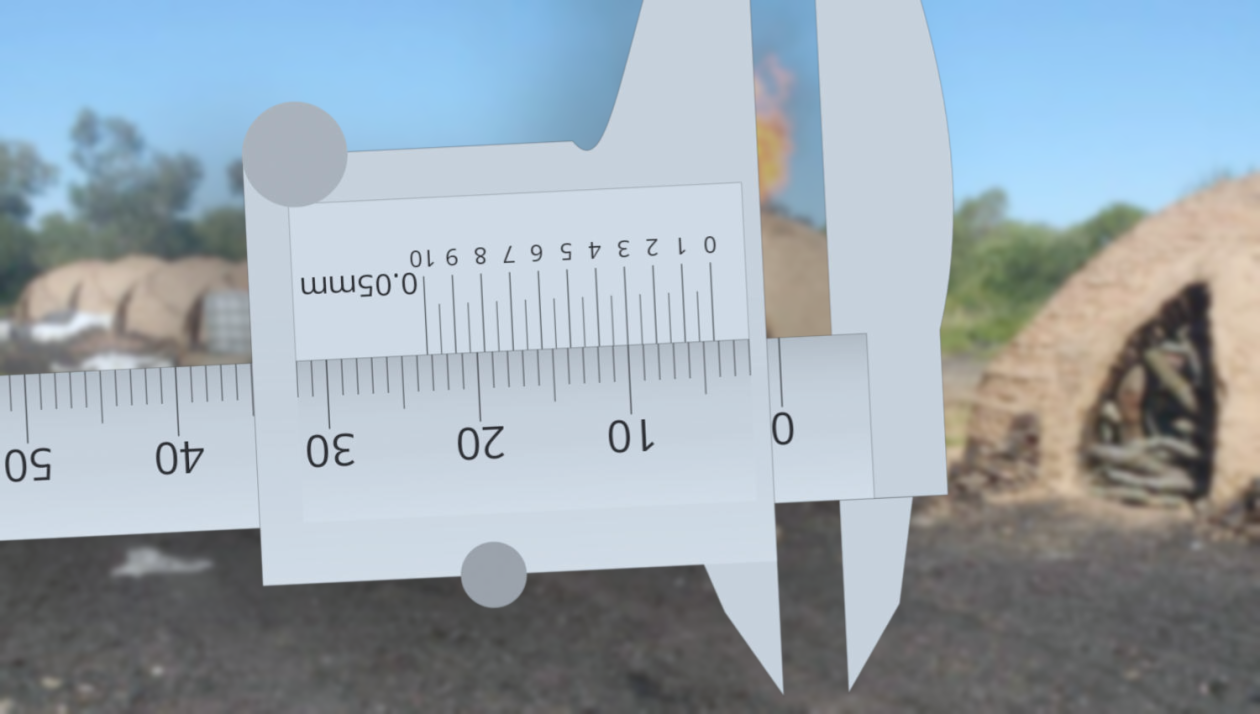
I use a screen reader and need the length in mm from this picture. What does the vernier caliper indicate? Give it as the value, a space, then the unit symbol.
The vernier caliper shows 4.3 mm
